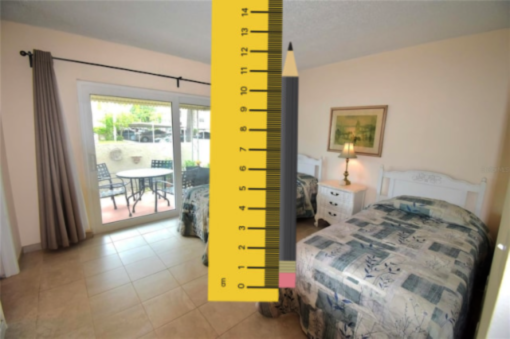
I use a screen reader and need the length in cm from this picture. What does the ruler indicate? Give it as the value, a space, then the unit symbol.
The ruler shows 12.5 cm
